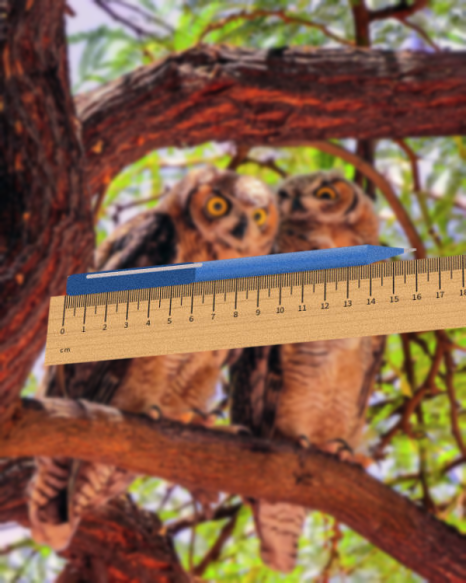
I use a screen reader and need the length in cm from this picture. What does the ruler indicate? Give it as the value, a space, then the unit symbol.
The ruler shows 16 cm
